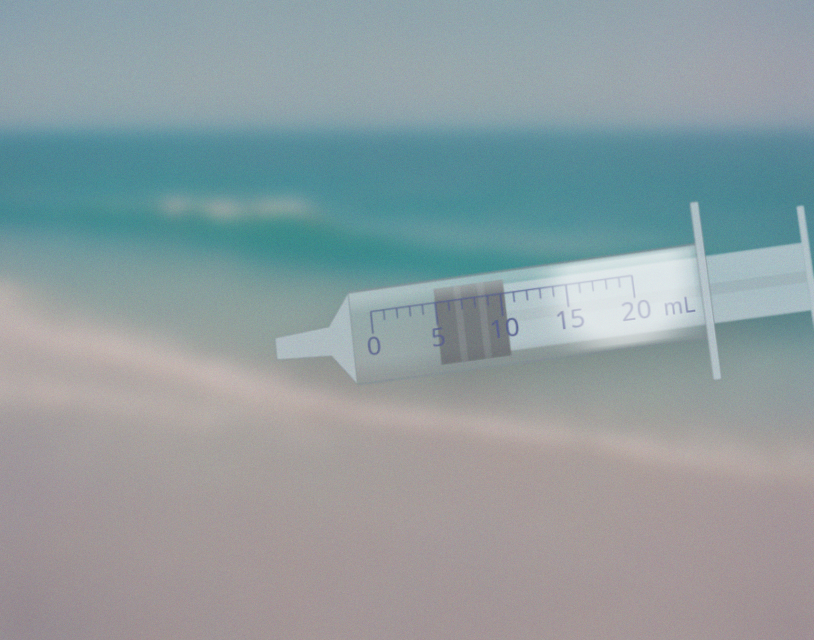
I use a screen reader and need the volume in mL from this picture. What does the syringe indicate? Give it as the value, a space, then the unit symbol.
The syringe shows 5 mL
